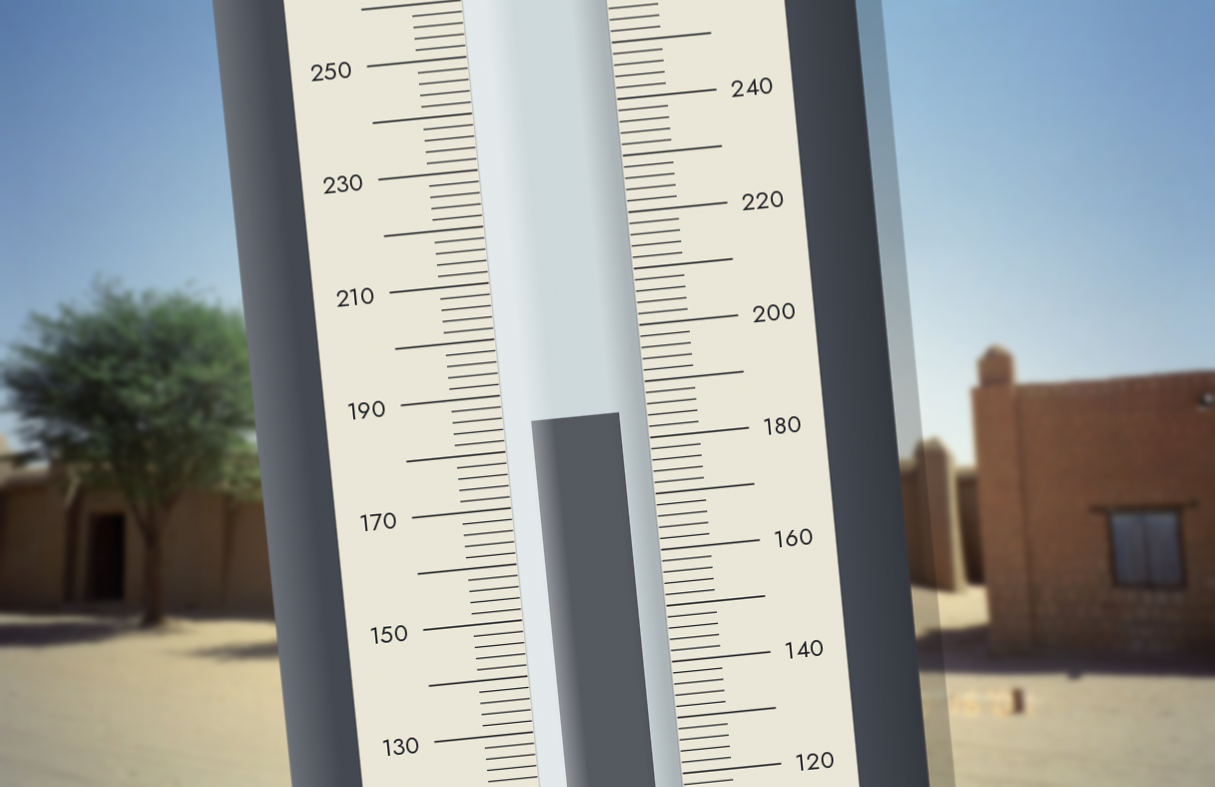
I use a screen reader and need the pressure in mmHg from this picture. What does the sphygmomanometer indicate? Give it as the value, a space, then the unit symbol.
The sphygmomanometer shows 185 mmHg
